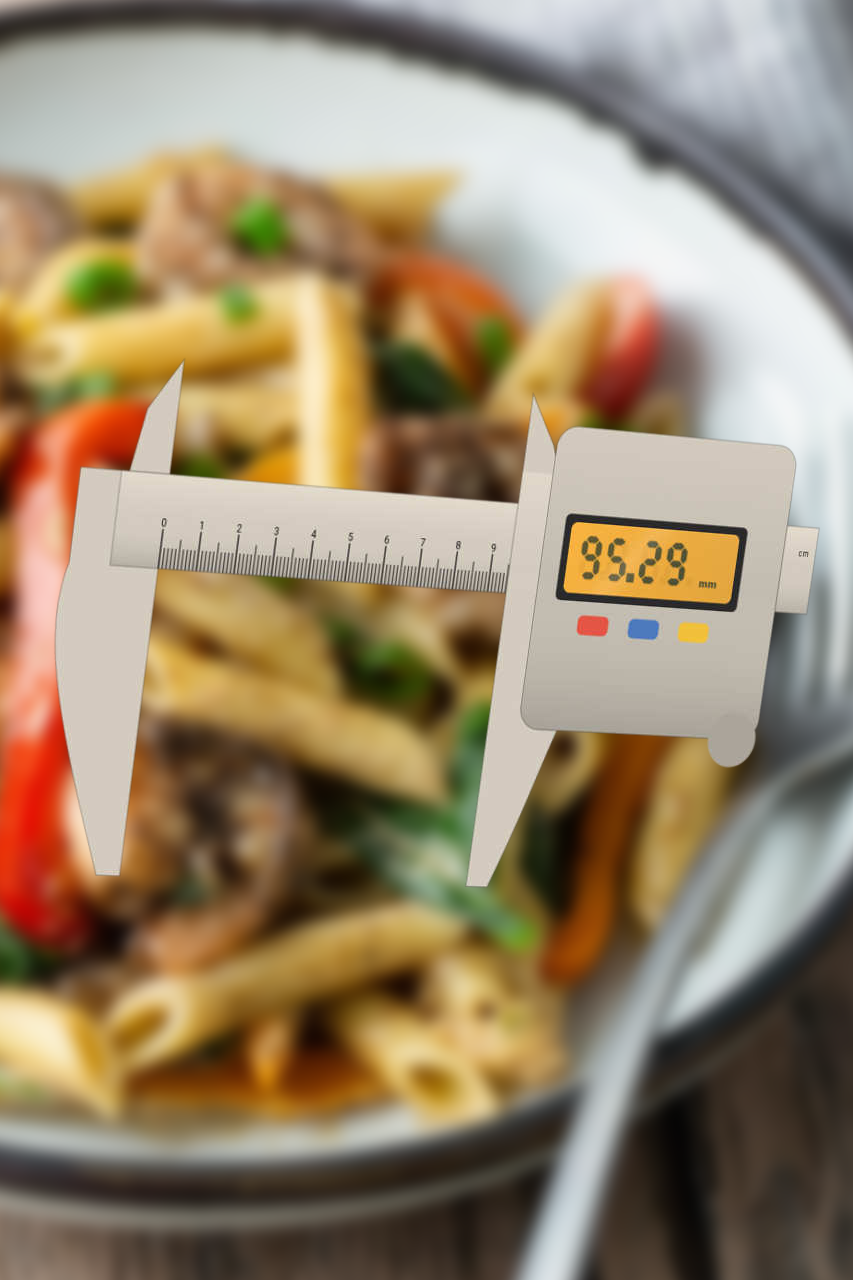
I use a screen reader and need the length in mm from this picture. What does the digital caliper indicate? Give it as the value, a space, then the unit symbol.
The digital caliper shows 95.29 mm
